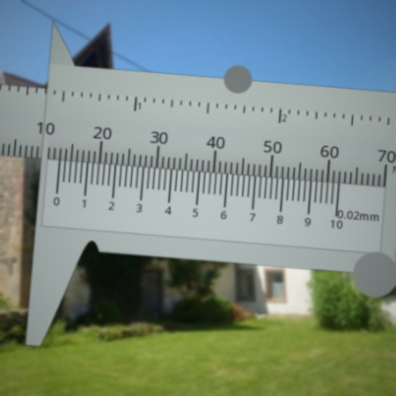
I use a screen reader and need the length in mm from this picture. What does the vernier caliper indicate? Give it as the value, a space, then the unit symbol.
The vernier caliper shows 13.0 mm
